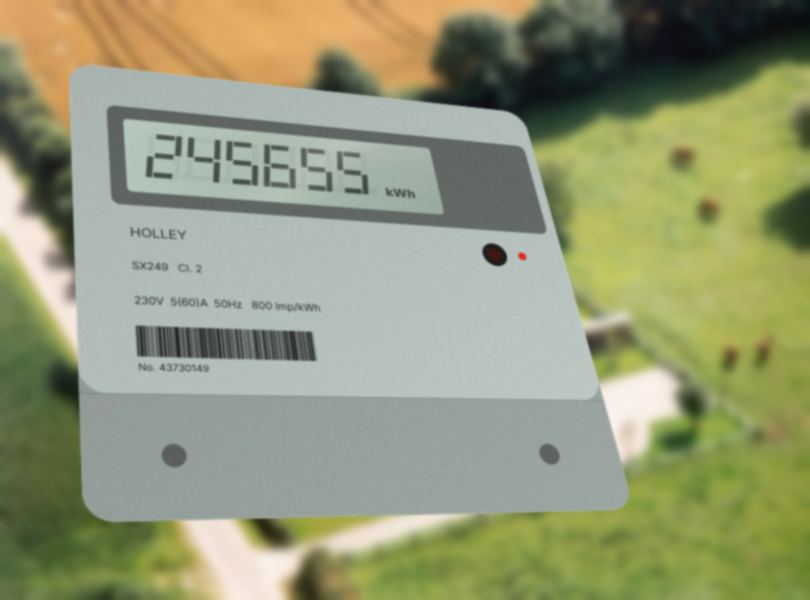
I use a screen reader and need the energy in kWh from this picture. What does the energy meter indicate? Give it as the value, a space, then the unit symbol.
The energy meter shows 245655 kWh
